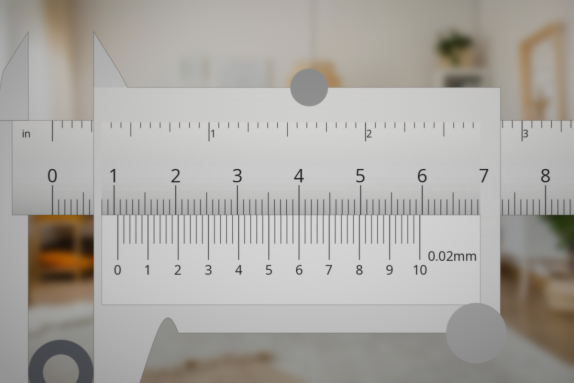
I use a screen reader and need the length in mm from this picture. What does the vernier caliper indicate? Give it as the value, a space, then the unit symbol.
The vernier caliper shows 10.6 mm
